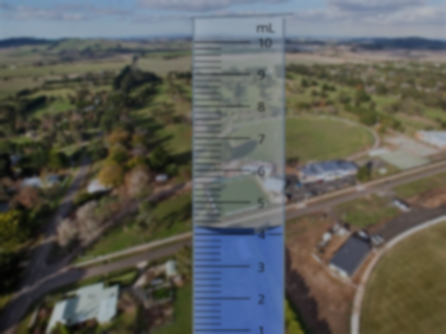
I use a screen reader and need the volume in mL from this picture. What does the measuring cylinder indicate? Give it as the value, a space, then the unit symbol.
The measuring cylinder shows 4 mL
